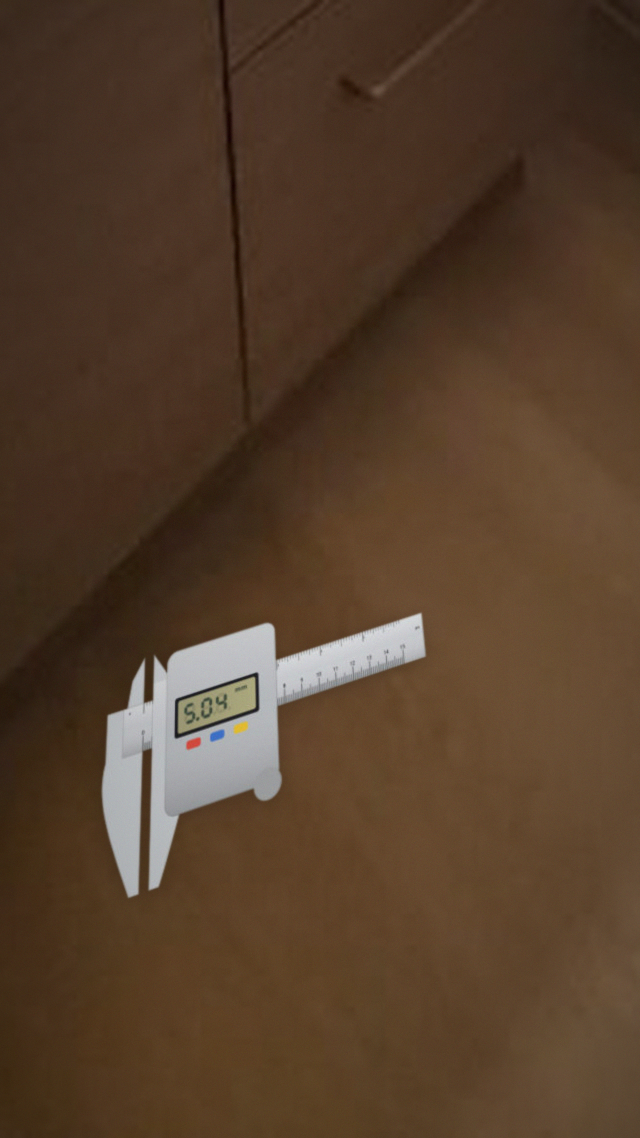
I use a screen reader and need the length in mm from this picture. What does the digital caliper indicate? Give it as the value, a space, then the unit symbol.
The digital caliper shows 5.04 mm
